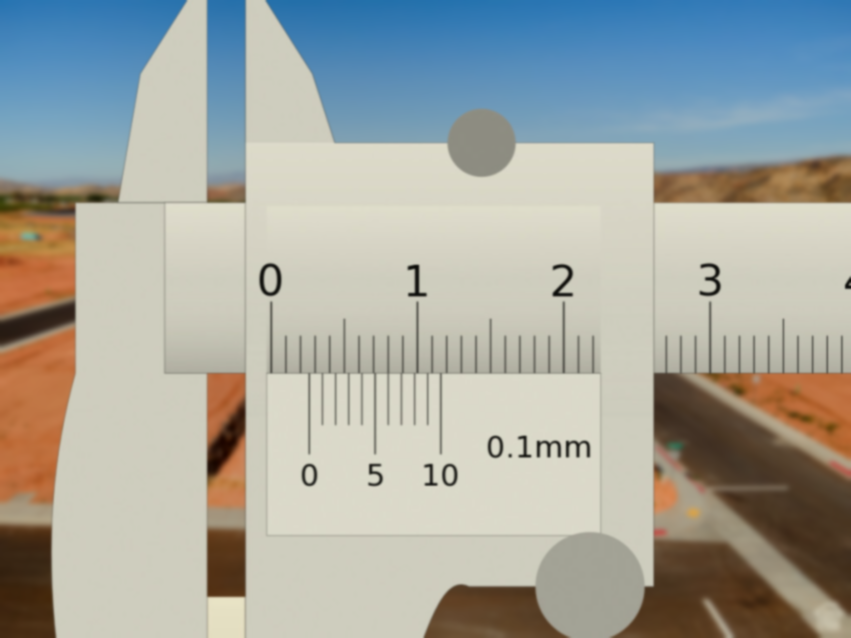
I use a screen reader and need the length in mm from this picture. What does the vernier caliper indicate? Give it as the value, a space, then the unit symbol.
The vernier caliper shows 2.6 mm
